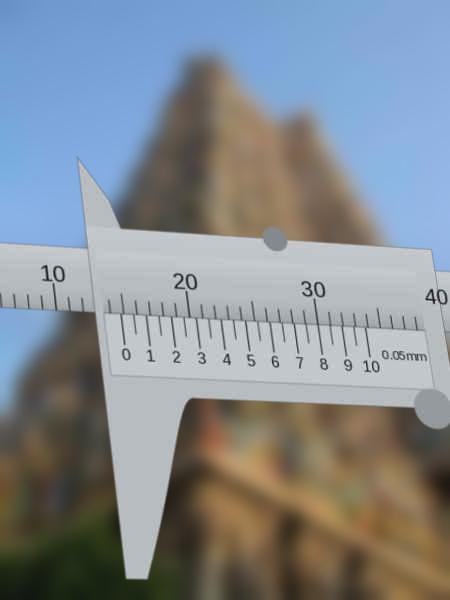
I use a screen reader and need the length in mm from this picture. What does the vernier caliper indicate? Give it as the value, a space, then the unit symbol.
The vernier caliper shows 14.8 mm
